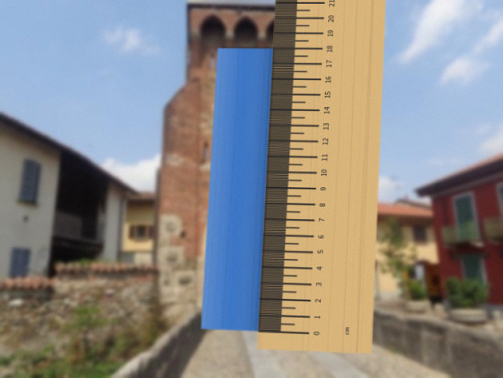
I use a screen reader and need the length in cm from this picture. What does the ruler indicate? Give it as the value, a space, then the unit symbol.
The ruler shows 18 cm
